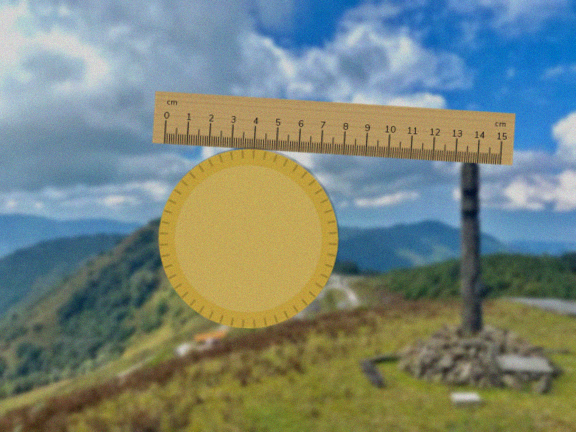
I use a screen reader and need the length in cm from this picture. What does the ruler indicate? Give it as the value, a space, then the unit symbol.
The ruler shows 8 cm
